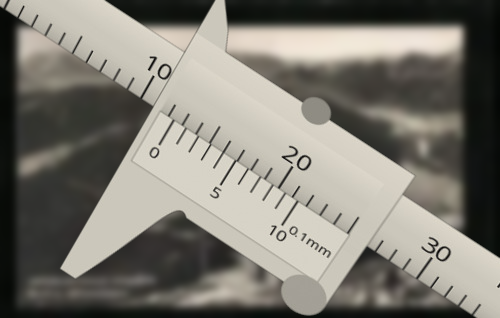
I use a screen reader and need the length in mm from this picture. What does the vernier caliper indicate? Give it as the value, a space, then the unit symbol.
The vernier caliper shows 12.4 mm
